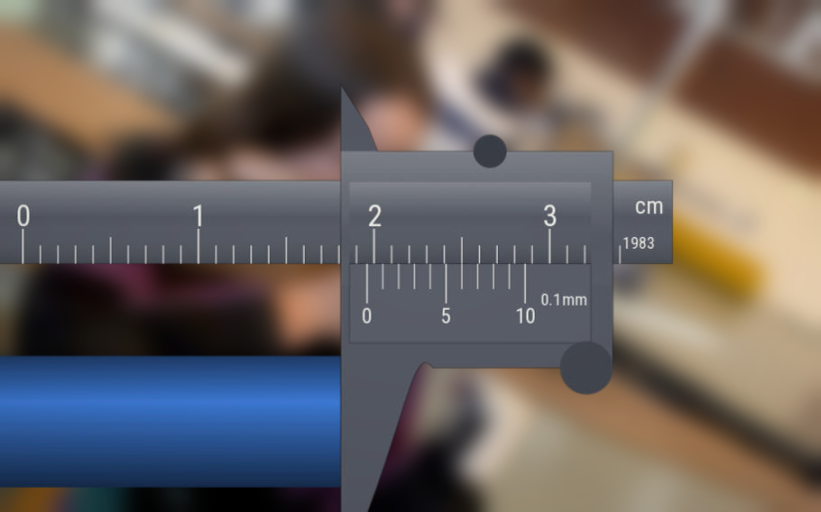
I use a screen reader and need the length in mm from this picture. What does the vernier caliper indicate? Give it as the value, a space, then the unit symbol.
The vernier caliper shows 19.6 mm
